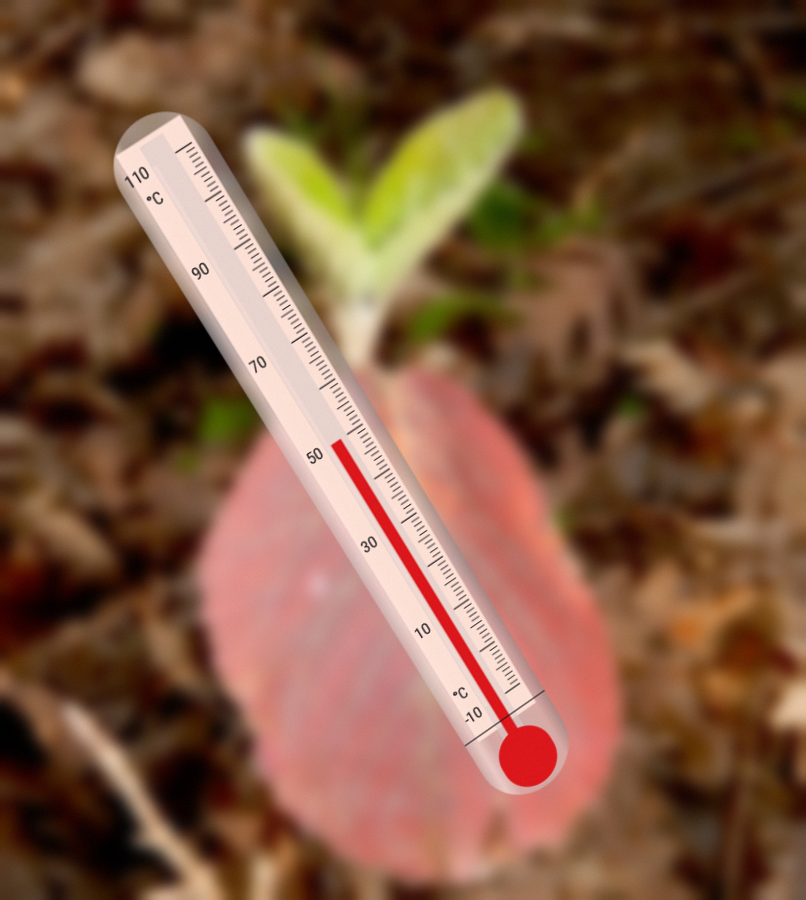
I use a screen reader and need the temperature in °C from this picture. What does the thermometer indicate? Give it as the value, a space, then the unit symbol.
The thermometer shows 50 °C
